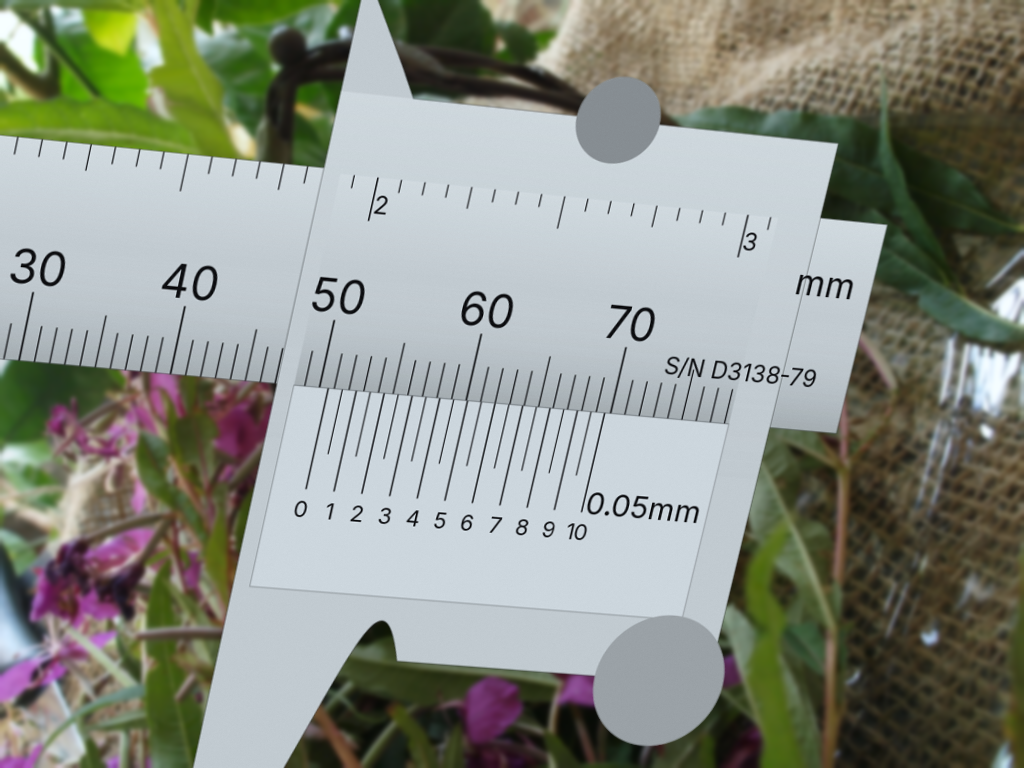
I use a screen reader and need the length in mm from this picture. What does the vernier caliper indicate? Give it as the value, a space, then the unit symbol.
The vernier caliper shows 50.6 mm
